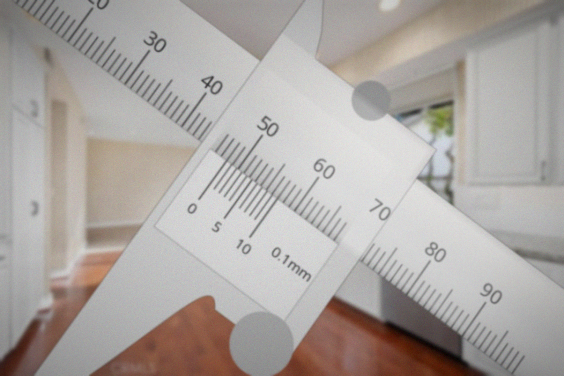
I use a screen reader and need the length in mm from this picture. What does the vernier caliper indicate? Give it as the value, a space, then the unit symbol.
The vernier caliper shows 48.0 mm
